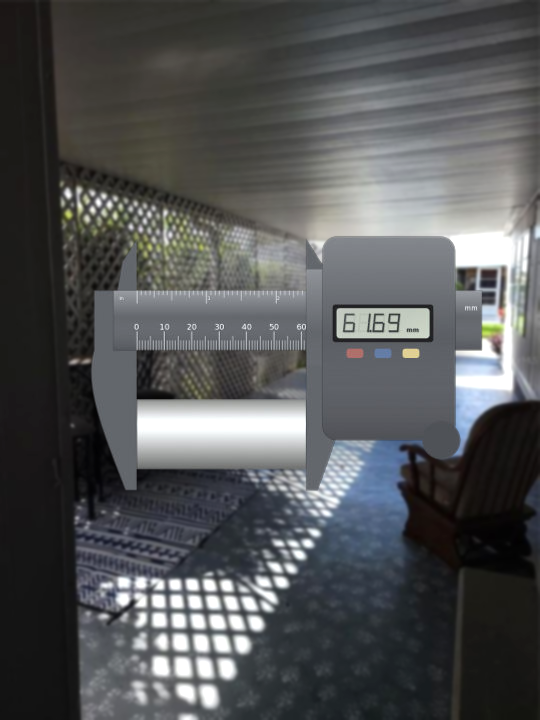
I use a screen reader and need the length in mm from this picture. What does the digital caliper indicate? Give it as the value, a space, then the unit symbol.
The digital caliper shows 61.69 mm
